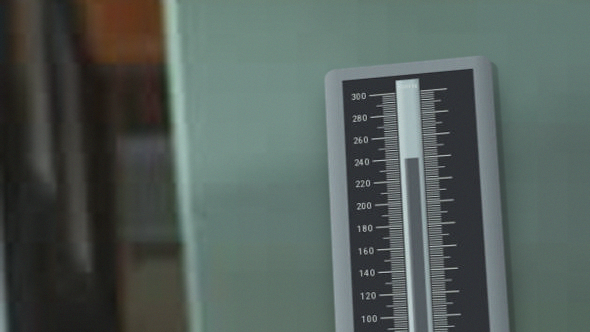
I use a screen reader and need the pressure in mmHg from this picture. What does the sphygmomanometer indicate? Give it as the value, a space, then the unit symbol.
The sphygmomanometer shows 240 mmHg
